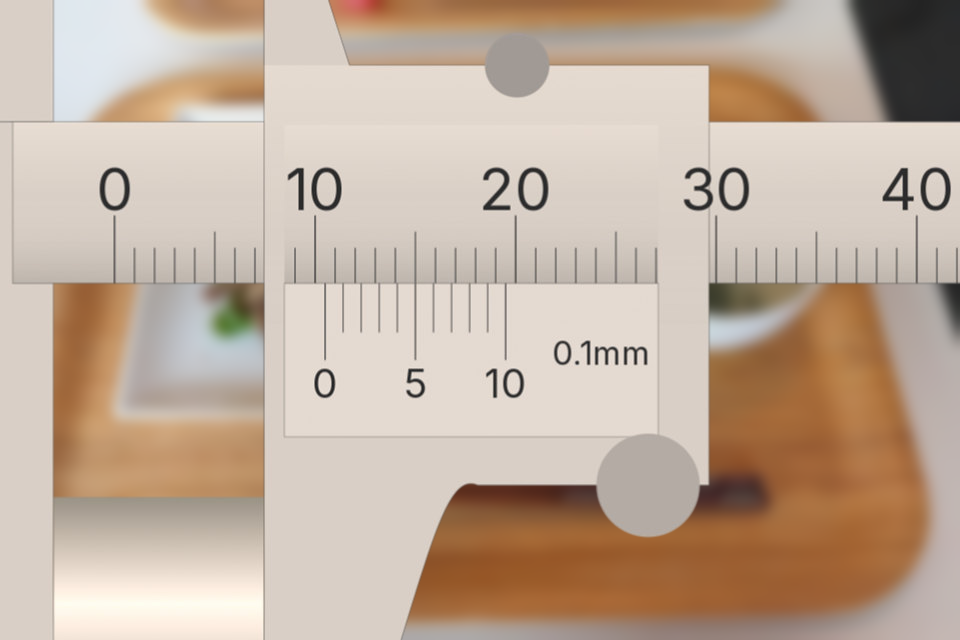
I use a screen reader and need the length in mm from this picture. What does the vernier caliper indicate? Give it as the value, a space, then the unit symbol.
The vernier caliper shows 10.5 mm
